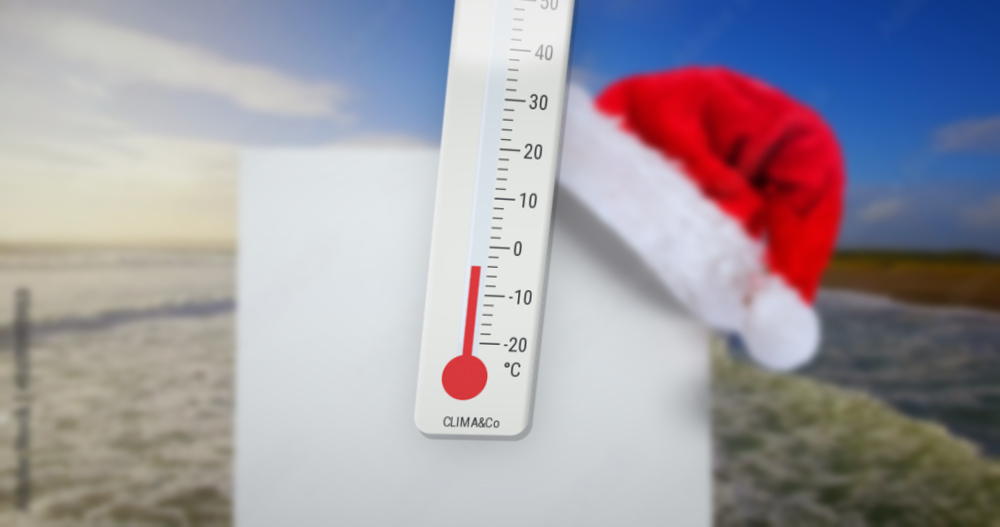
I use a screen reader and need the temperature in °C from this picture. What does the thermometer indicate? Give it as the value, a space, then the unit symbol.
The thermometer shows -4 °C
